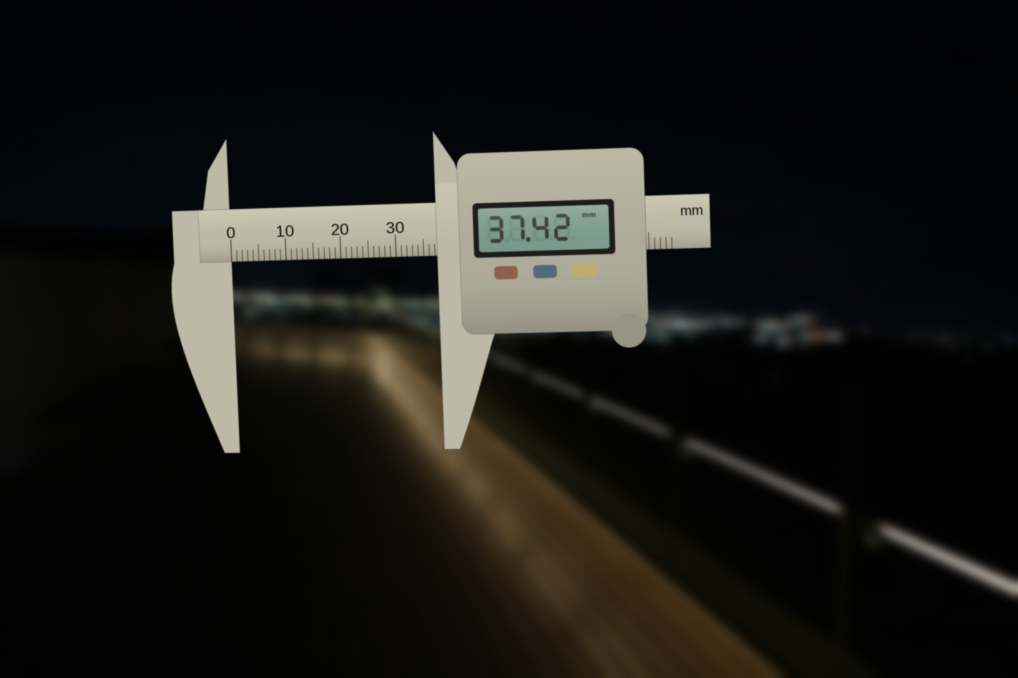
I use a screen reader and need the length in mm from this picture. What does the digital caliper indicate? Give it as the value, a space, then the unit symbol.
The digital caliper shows 37.42 mm
